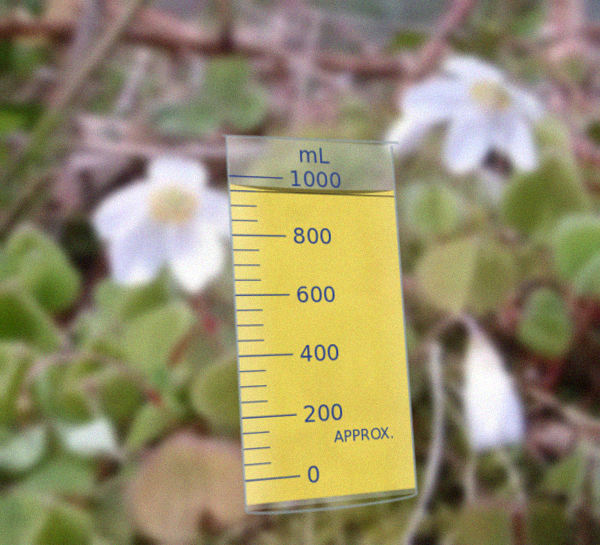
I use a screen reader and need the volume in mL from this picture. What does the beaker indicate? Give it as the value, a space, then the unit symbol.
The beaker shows 950 mL
